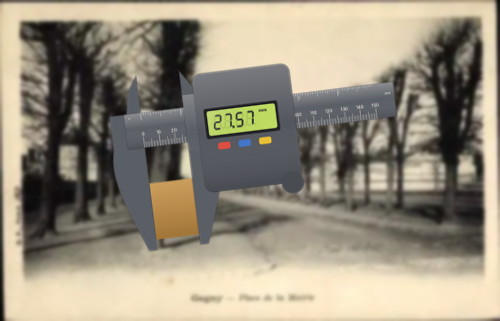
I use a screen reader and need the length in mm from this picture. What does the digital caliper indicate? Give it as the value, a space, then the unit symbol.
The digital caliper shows 27.57 mm
